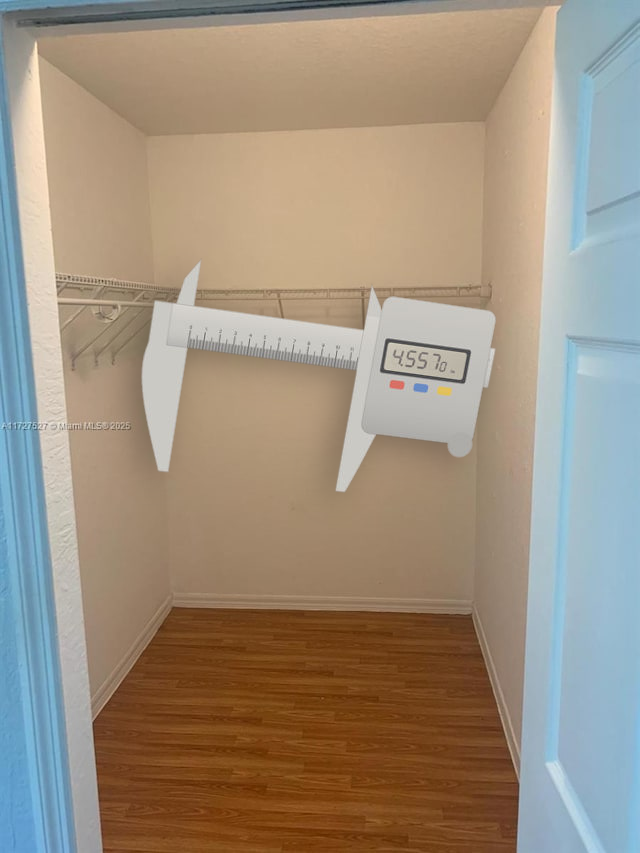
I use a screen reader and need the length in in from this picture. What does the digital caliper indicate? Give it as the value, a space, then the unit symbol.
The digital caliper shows 4.5570 in
